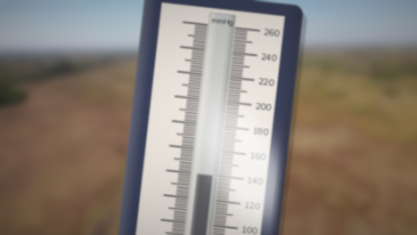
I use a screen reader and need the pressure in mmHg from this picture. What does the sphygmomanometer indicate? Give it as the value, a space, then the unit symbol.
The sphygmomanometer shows 140 mmHg
